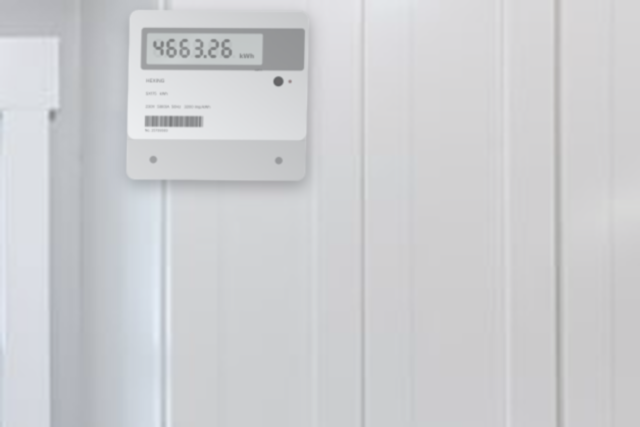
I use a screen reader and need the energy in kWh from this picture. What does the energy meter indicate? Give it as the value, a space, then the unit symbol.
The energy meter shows 4663.26 kWh
